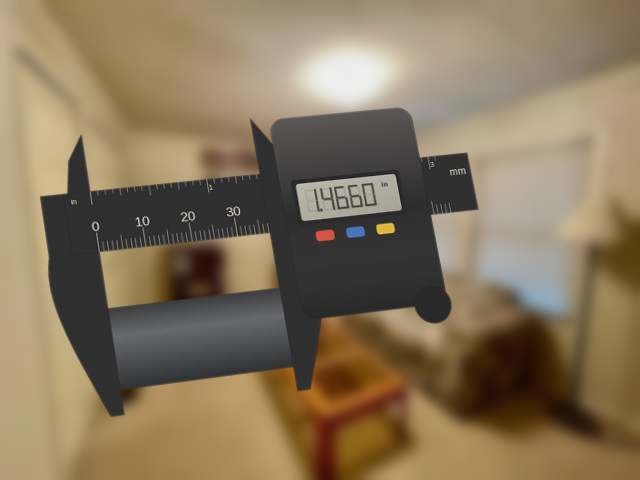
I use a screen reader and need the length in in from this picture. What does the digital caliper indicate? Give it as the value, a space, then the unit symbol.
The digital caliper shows 1.4660 in
